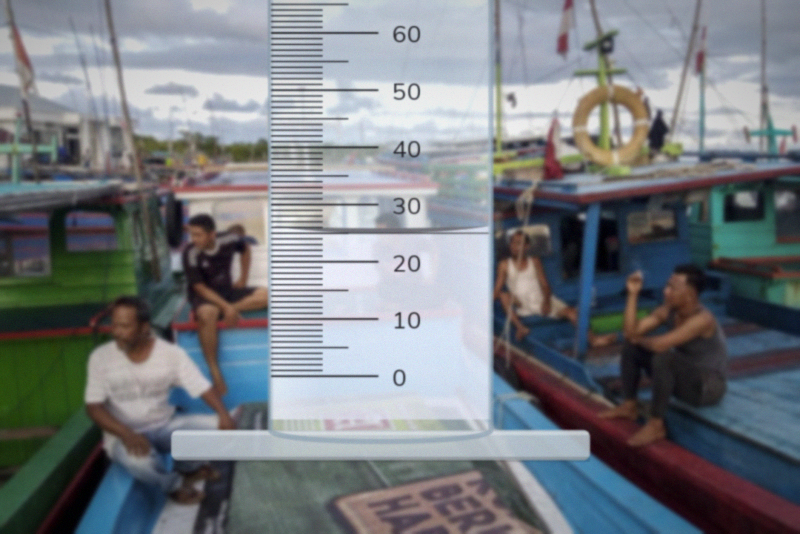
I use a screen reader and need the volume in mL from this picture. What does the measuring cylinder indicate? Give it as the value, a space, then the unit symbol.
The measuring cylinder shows 25 mL
